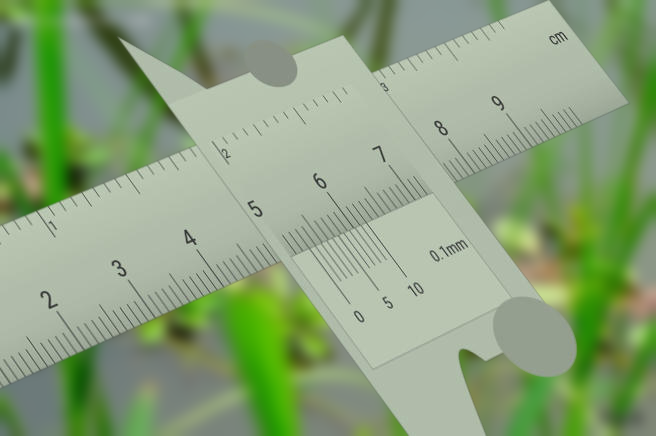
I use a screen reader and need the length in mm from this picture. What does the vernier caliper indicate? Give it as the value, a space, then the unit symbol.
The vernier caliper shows 53.0 mm
